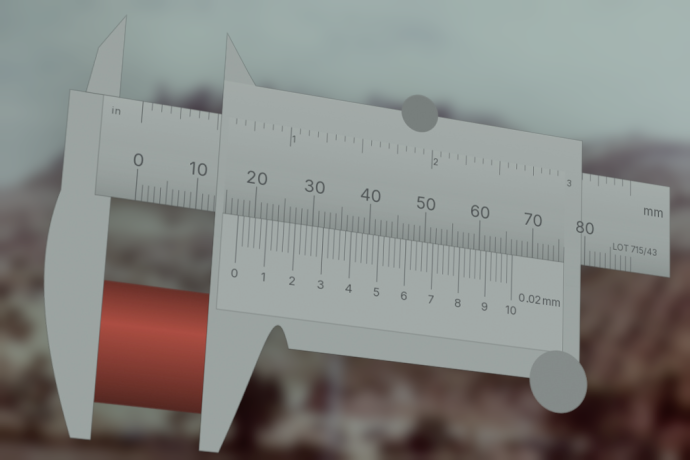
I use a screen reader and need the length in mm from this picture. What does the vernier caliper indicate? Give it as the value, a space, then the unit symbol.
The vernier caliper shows 17.2 mm
